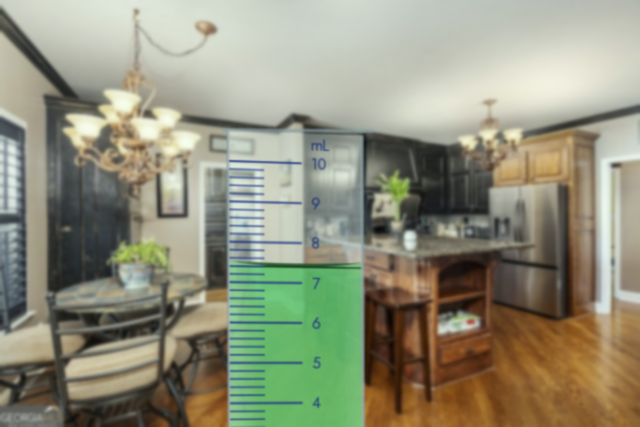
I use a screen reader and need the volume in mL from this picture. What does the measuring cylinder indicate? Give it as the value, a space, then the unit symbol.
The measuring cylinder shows 7.4 mL
